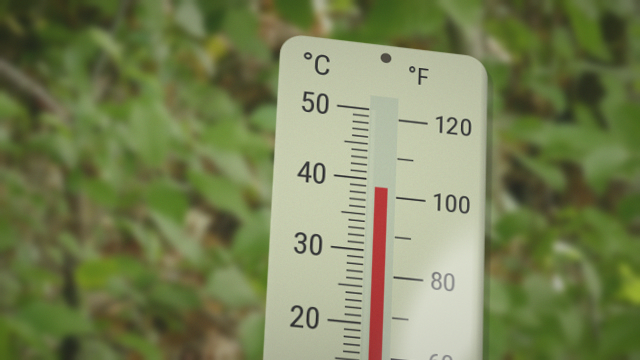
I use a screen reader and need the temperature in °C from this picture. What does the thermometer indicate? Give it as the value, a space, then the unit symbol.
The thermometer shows 39 °C
